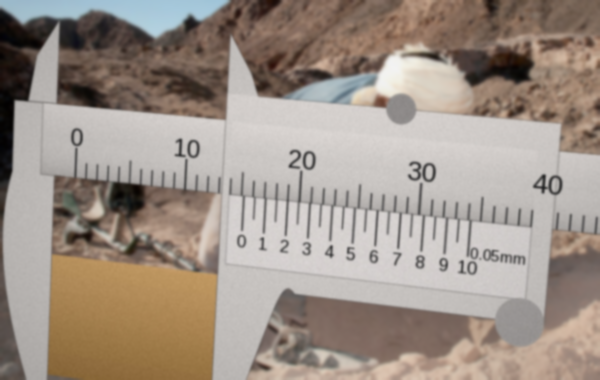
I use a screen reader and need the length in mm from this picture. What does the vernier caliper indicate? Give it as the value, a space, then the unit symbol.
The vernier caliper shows 15.2 mm
